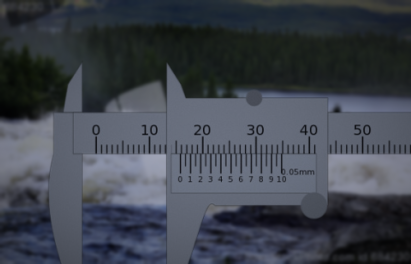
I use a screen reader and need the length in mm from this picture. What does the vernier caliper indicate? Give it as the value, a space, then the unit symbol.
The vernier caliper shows 15.8 mm
